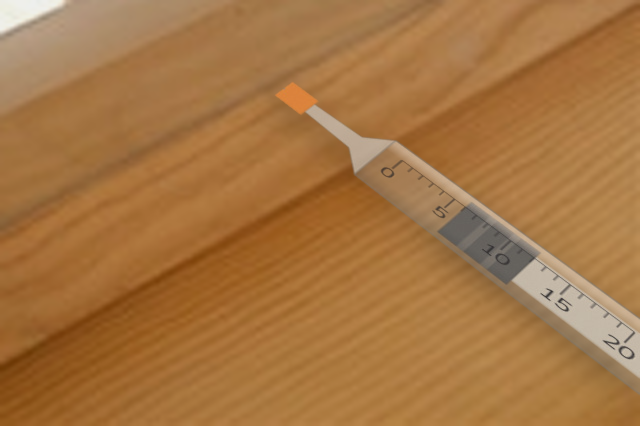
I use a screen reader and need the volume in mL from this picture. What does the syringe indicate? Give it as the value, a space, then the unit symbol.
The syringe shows 6 mL
